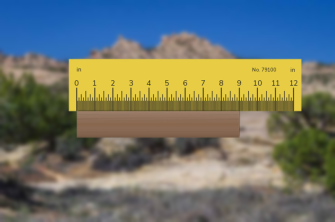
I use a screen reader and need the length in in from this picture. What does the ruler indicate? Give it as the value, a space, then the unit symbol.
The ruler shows 9 in
